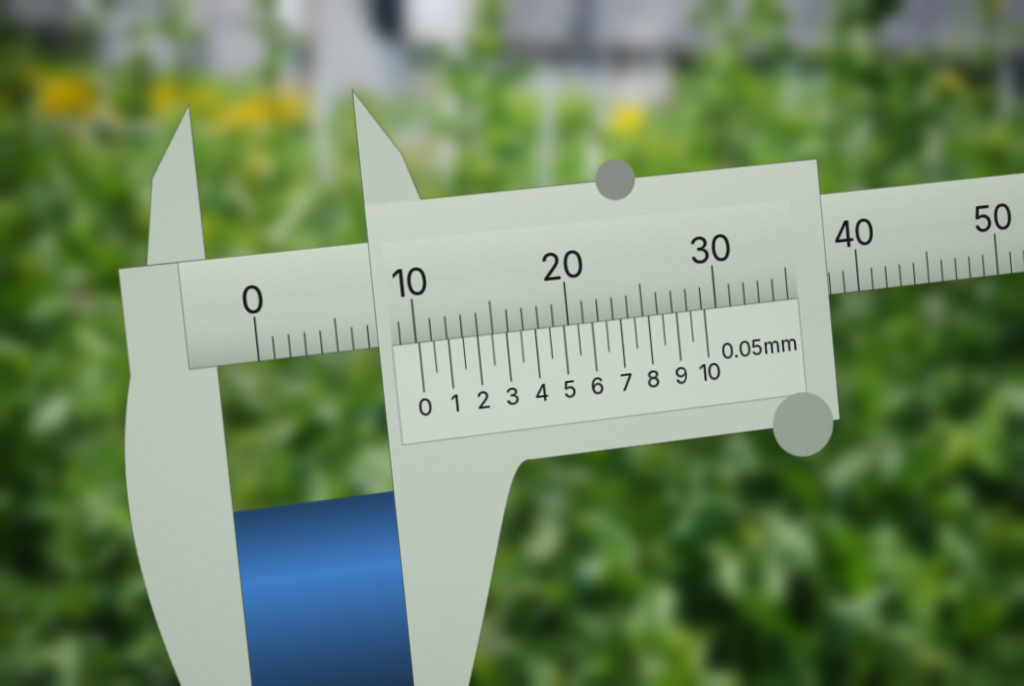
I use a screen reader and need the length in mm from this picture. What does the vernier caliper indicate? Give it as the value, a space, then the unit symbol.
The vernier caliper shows 10.2 mm
